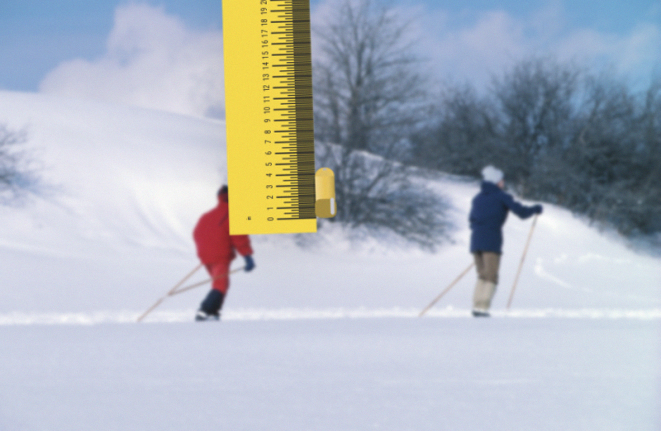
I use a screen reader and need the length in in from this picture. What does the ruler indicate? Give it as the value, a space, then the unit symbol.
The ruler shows 4.5 in
